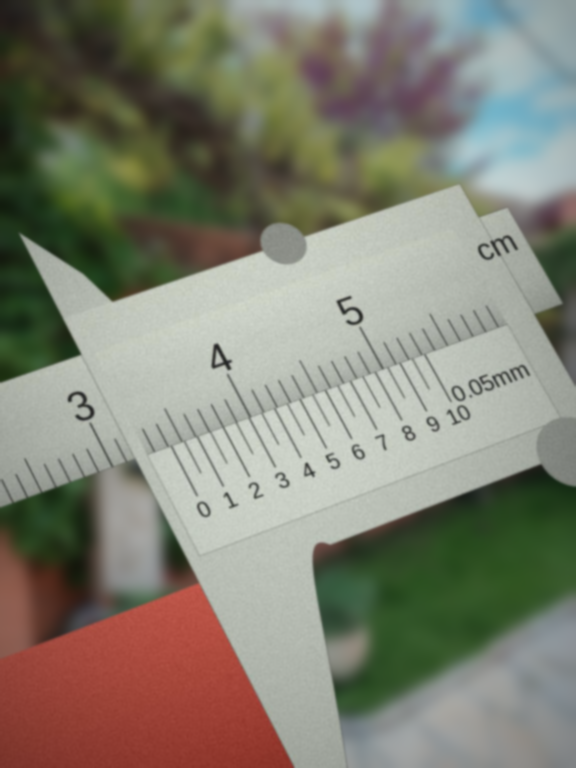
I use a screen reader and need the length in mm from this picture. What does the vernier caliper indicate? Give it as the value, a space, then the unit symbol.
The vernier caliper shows 34.2 mm
